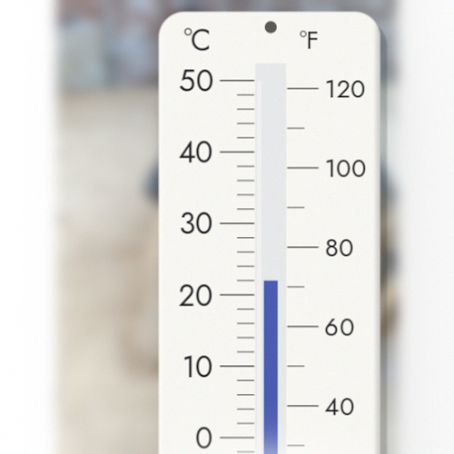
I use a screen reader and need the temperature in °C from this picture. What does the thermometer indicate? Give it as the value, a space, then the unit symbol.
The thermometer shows 22 °C
